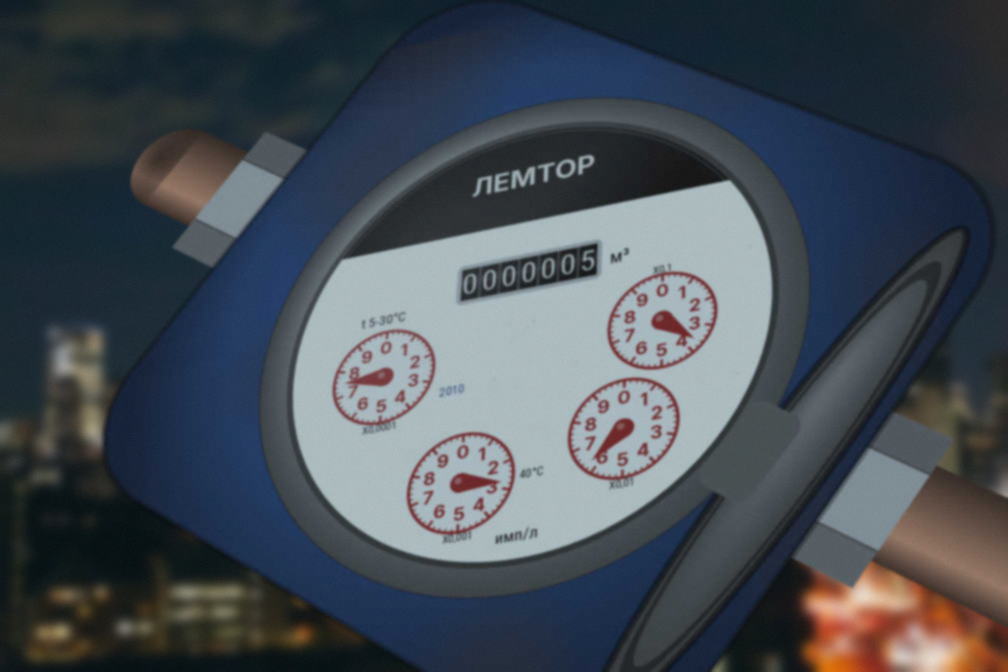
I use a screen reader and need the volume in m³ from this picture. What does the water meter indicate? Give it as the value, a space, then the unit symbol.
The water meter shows 5.3627 m³
